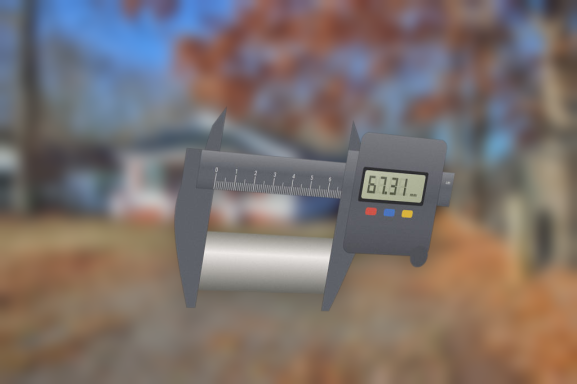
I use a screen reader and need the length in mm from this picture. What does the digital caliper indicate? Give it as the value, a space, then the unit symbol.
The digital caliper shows 67.31 mm
